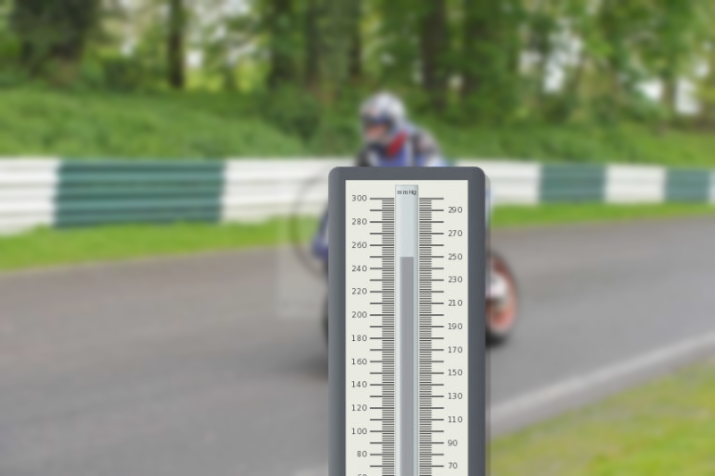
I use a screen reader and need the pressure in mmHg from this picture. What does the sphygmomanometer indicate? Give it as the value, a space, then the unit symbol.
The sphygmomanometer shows 250 mmHg
